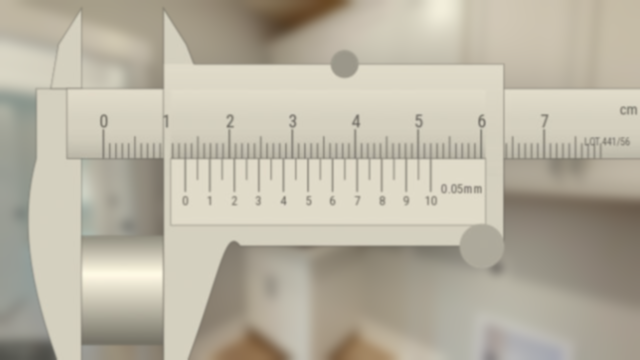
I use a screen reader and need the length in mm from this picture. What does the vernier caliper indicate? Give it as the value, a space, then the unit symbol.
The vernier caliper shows 13.0 mm
